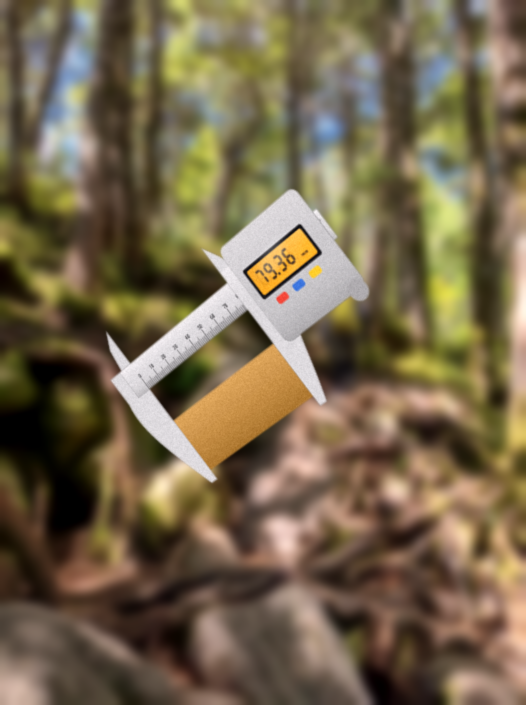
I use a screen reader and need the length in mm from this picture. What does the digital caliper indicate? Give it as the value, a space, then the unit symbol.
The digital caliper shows 79.36 mm
